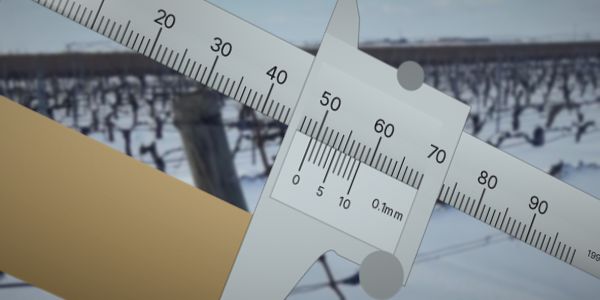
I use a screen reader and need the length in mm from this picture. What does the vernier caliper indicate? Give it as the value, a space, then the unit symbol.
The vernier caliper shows 49.2 mm
